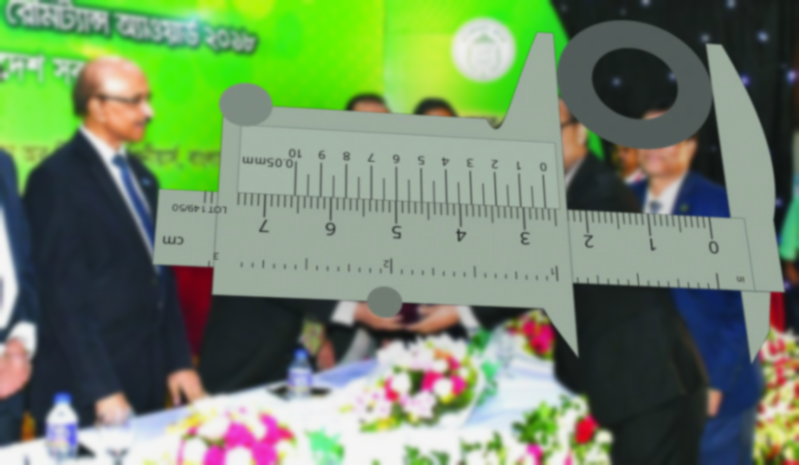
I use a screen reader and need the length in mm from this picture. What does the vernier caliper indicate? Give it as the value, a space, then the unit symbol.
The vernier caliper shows 26.5 mm
